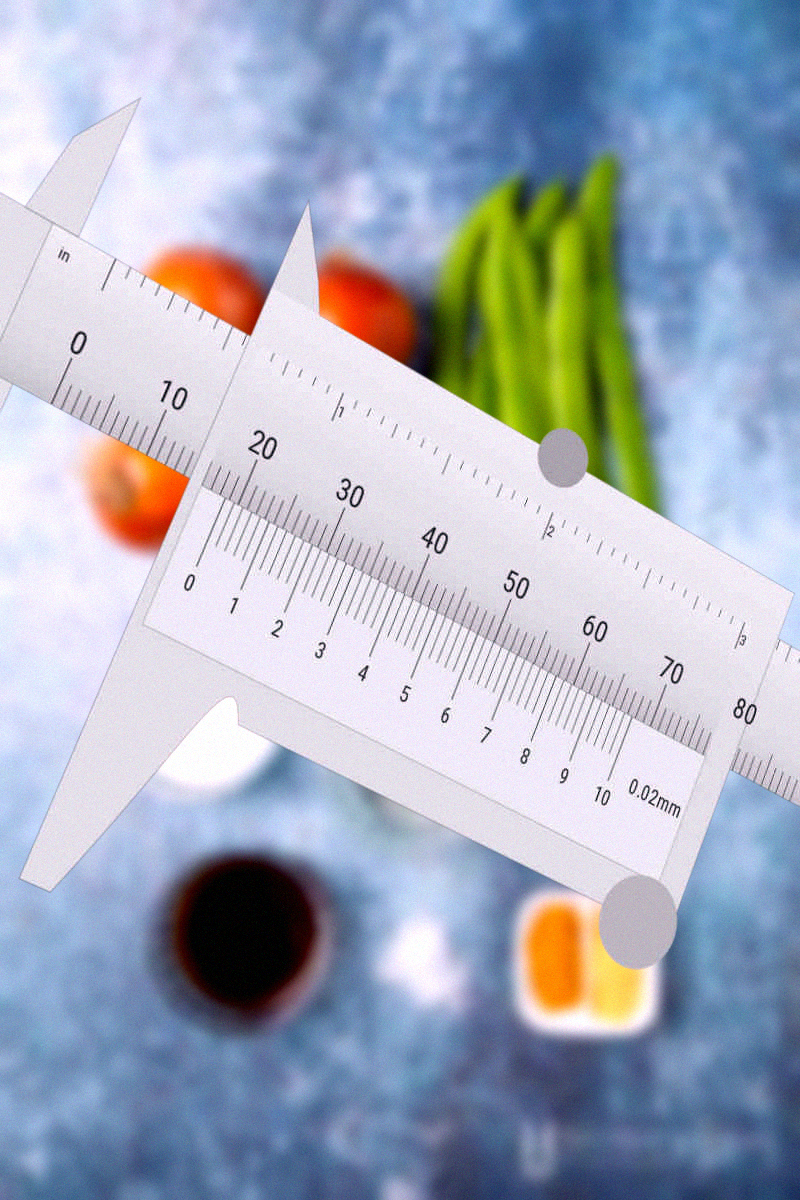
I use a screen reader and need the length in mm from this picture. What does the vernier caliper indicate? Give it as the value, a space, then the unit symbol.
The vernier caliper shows 18.6 mm
